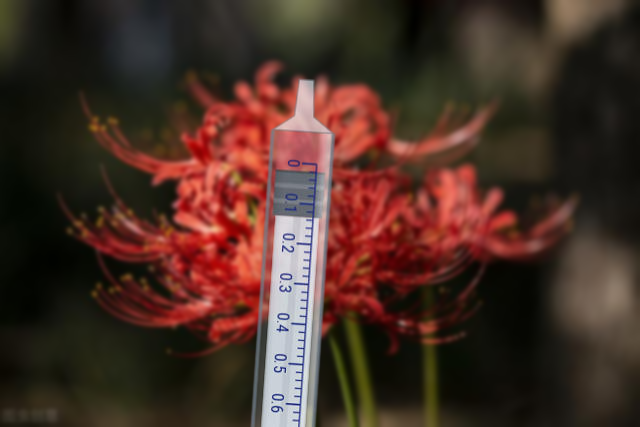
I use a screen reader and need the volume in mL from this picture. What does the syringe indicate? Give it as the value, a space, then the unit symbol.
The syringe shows 0.02 mL
